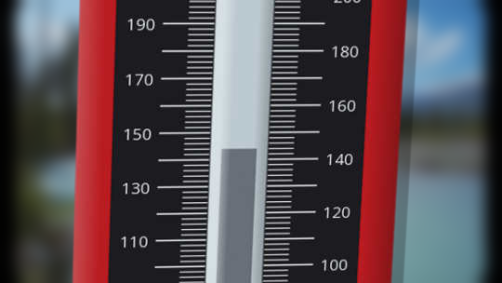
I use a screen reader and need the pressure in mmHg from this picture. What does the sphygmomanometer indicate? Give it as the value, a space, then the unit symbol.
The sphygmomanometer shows 144 mmHg
